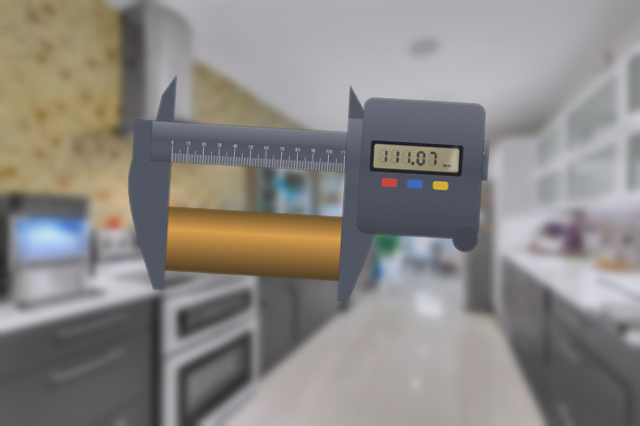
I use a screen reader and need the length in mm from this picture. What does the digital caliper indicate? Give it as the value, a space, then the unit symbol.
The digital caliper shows 111.07 mm
